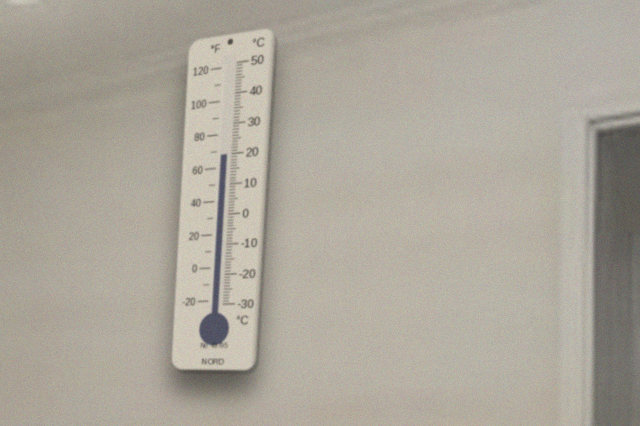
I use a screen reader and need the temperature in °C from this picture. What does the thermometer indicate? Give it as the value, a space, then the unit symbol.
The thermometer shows 20 °C
